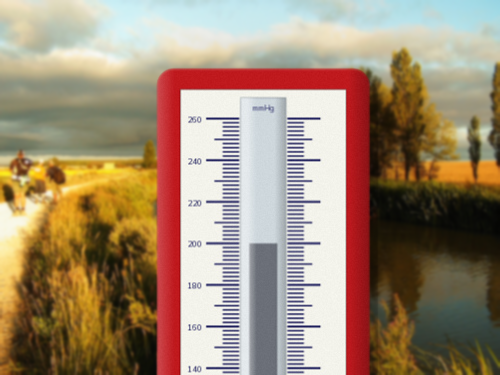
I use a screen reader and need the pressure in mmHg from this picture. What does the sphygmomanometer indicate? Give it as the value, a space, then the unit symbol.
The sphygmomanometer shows 200 mmHg
